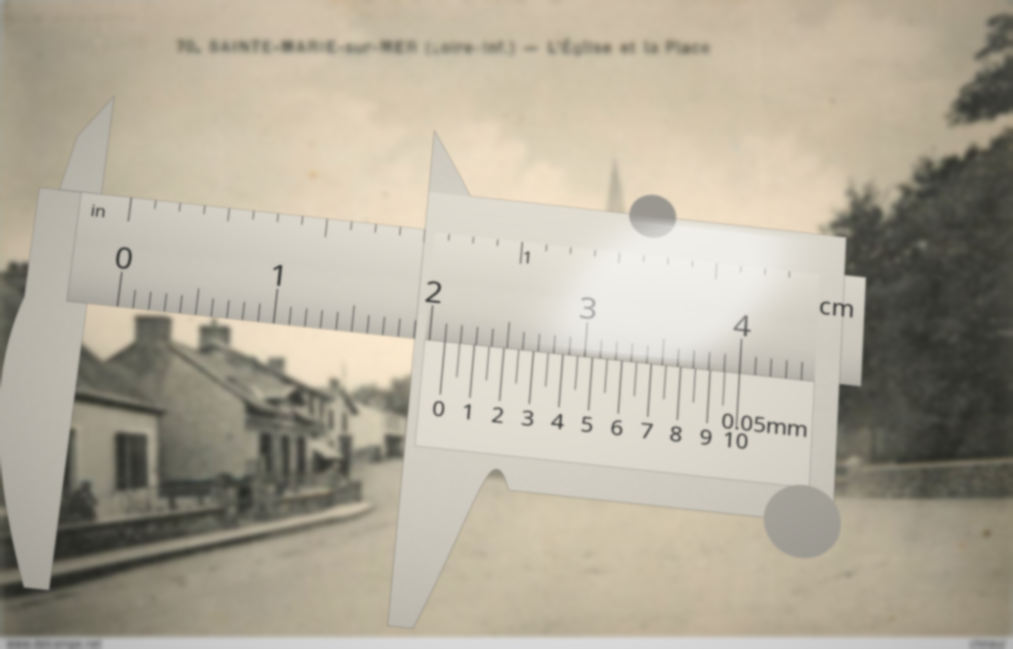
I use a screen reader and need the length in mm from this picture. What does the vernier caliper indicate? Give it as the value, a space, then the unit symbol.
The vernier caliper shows 21.0 mm
